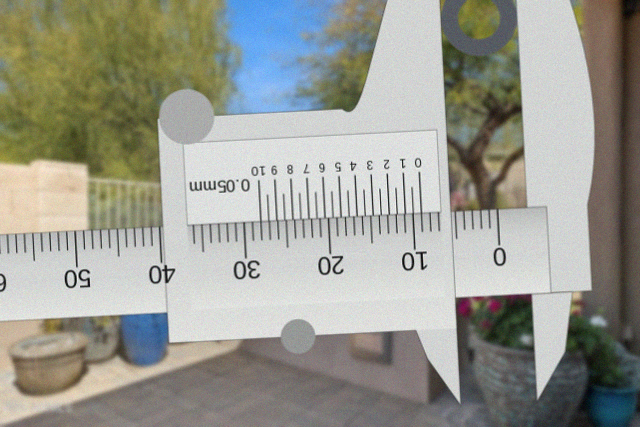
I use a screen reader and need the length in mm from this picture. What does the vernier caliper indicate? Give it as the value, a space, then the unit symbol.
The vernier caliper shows 9.0 mm
